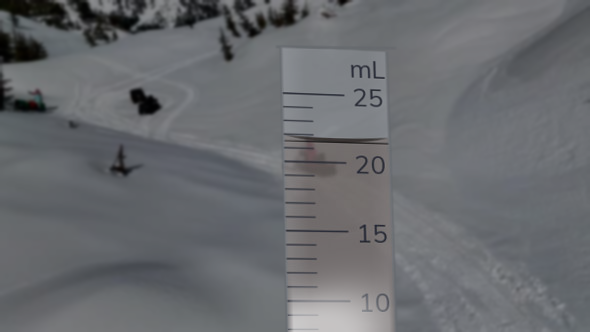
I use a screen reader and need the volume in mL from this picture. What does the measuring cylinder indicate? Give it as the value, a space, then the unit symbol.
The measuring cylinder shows 21.5 mL
